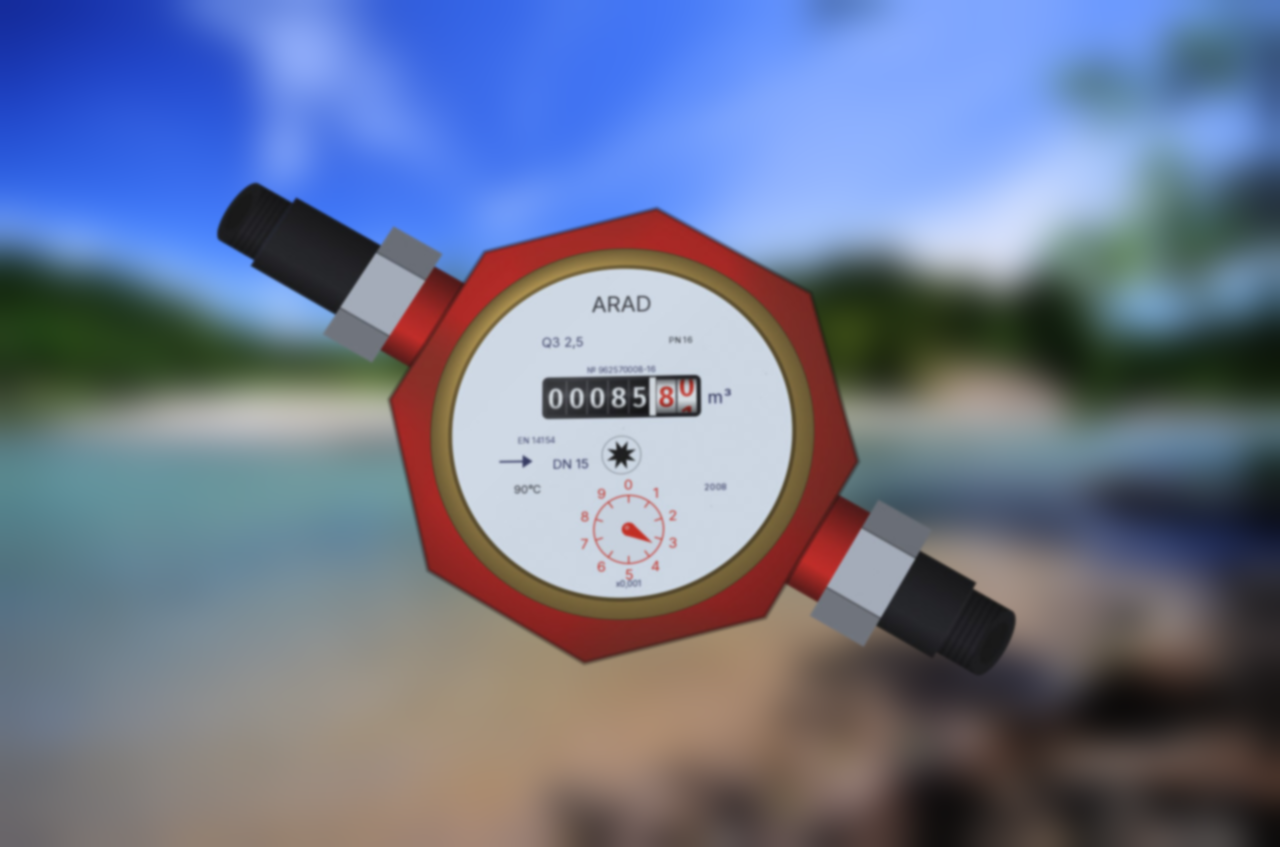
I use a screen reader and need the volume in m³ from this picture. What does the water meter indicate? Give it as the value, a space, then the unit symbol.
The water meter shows 85.803 m³
